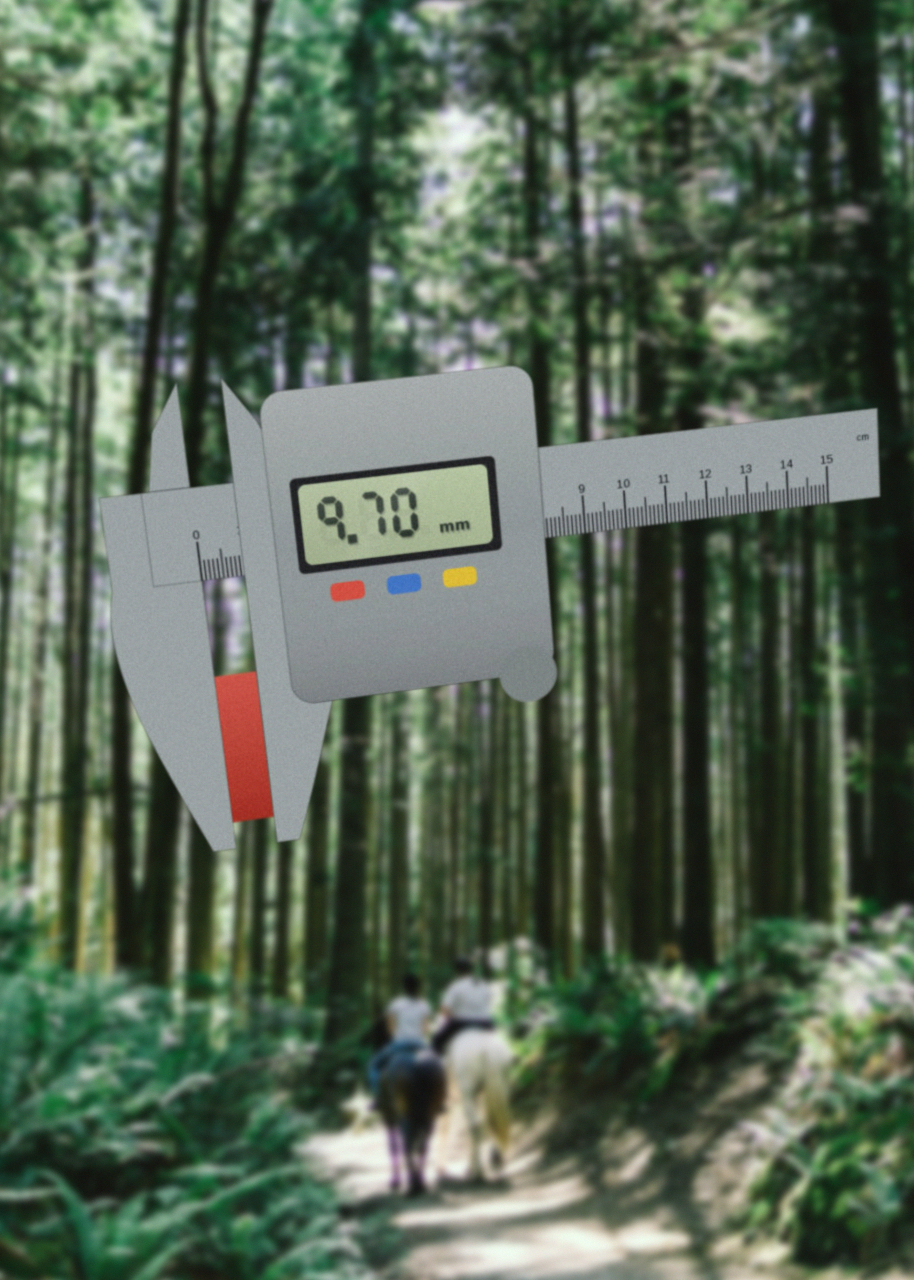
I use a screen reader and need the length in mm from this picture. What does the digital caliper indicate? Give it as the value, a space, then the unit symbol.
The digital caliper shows 9.70 mm
